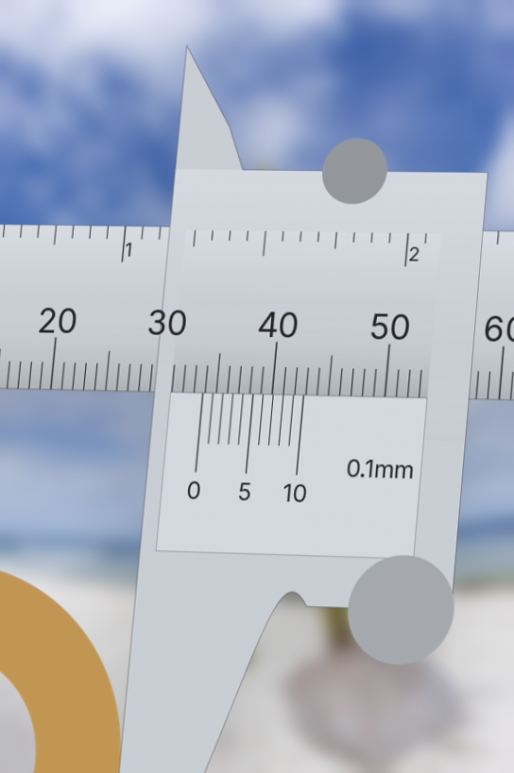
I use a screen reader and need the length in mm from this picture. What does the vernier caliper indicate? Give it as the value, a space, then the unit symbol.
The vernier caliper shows 33.8 mm
